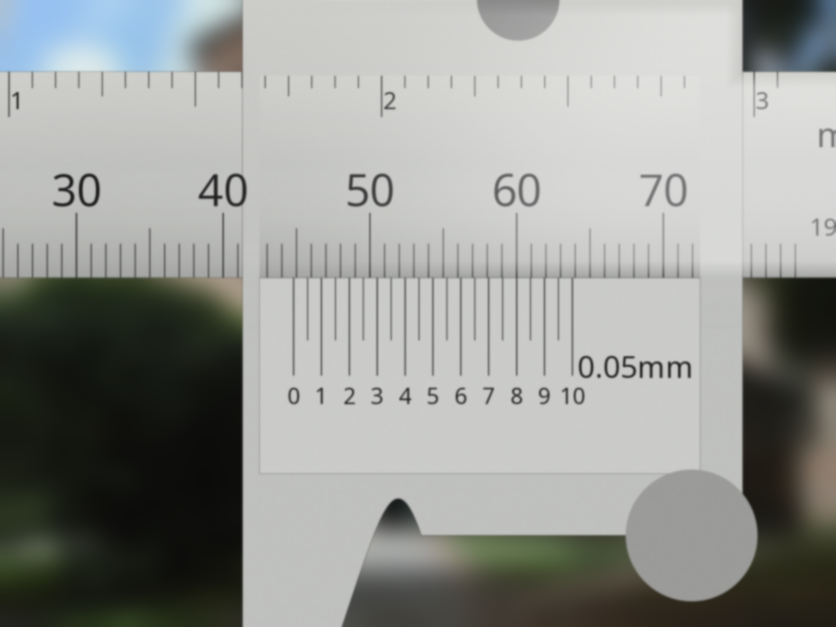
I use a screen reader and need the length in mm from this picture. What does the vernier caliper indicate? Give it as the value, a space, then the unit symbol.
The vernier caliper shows 44.8 mm
